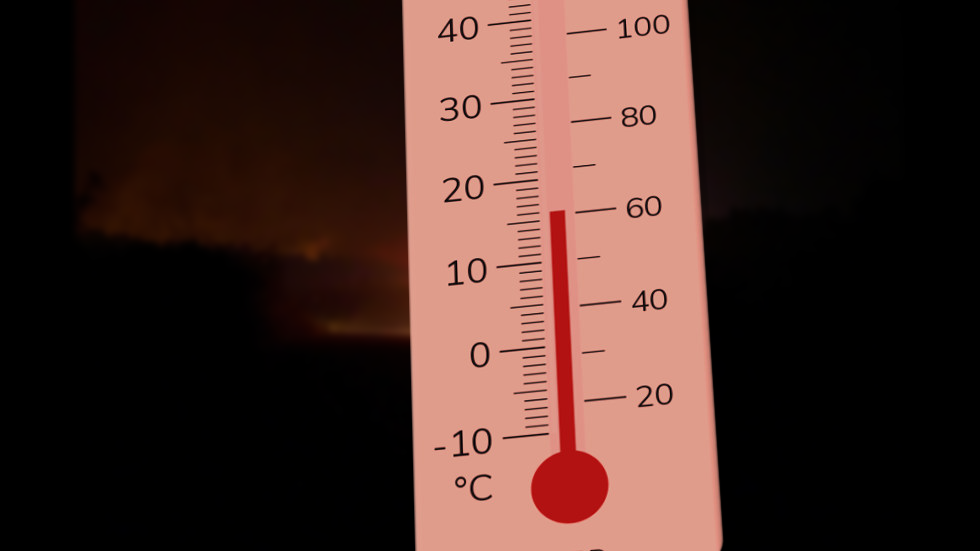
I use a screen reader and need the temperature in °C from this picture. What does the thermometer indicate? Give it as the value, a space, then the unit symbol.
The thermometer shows 16 °C
